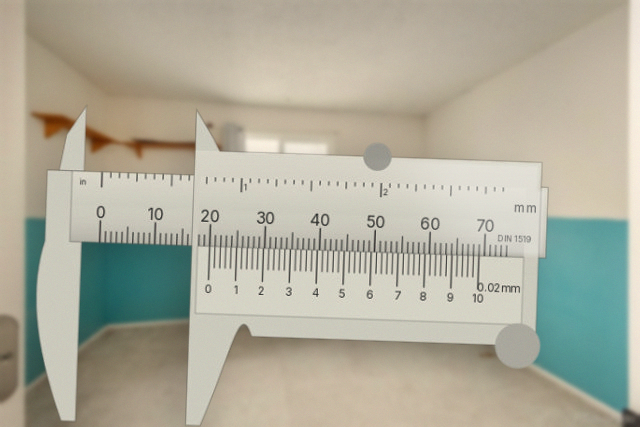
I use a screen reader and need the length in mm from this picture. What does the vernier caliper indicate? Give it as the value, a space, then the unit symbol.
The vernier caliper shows 20.0 mm
